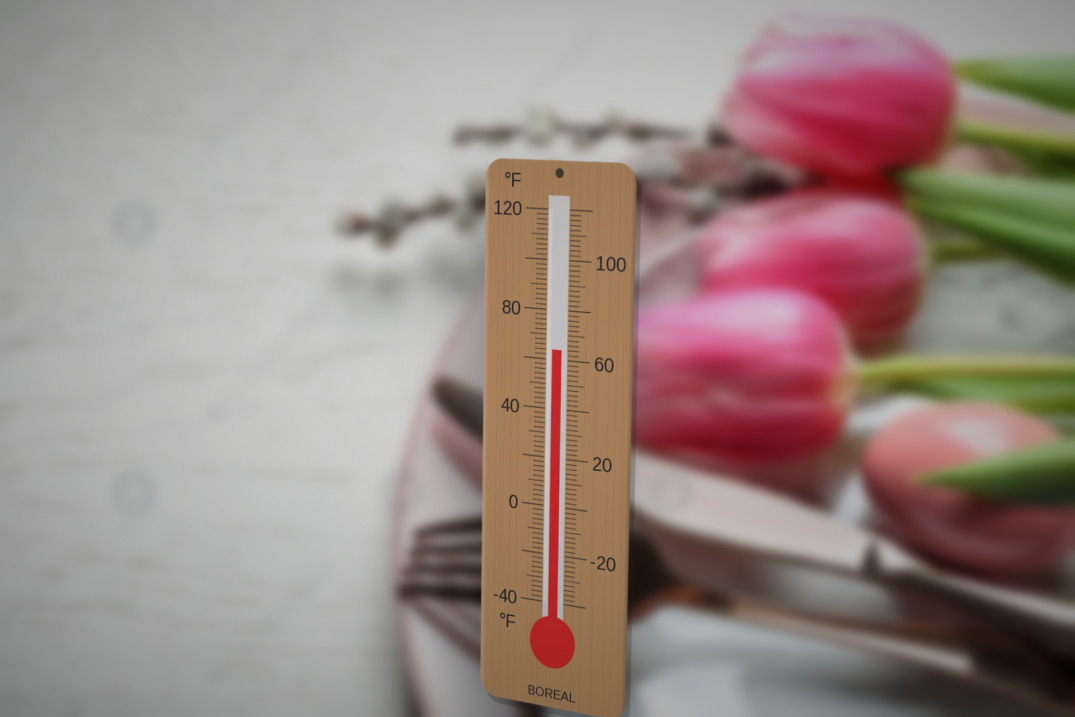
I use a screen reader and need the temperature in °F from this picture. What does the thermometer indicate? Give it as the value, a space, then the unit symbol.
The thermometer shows 64 °F
